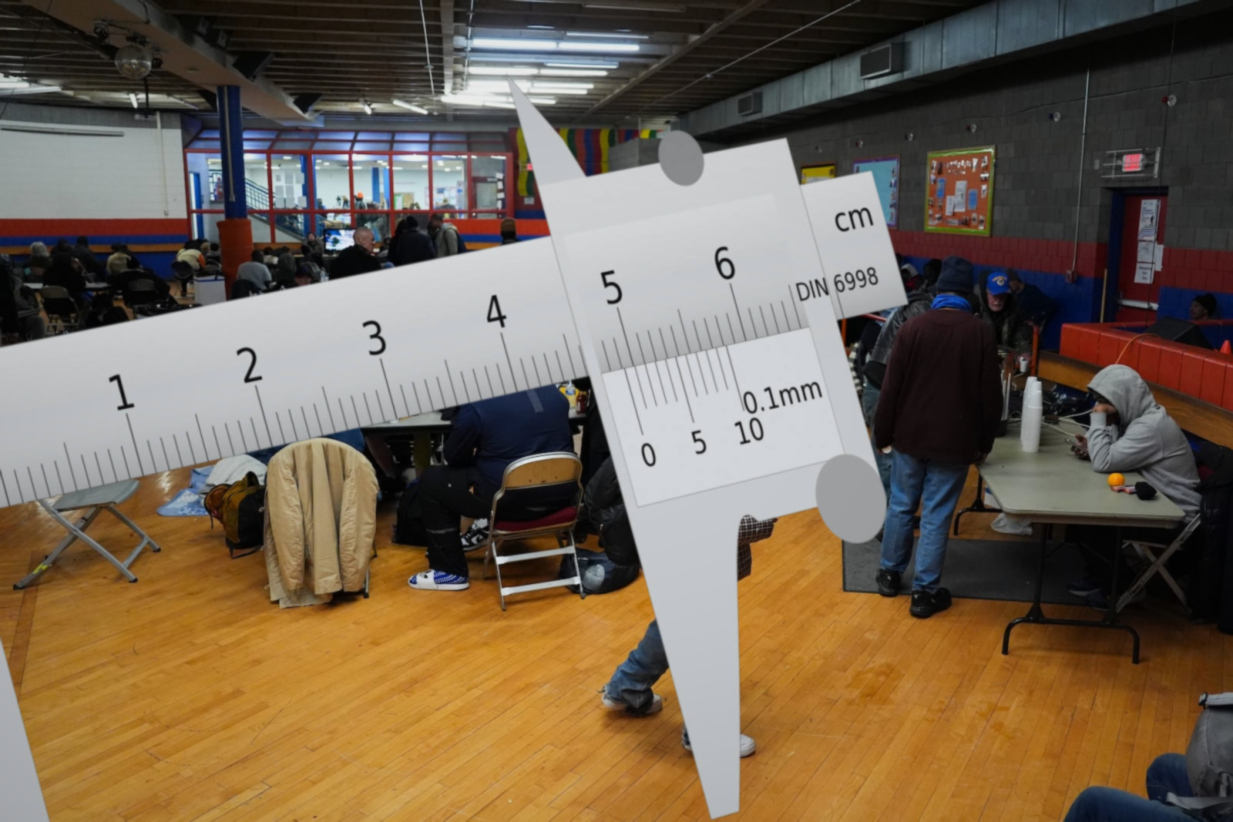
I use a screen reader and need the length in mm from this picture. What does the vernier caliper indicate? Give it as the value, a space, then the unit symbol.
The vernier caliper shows 49.2 mm
